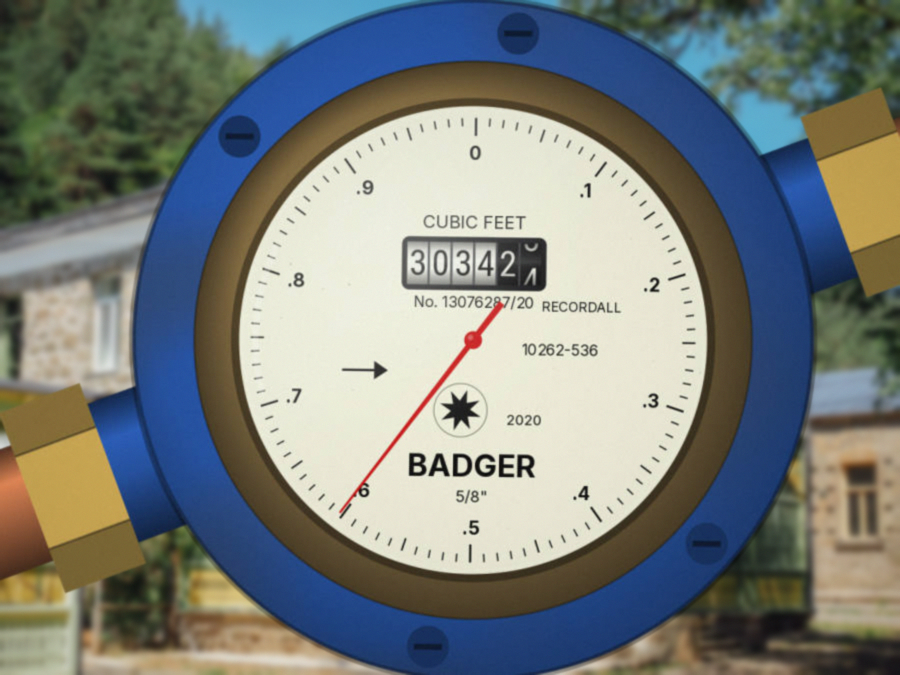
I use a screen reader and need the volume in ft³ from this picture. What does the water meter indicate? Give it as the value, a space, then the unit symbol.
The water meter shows 303423.60 ft³
